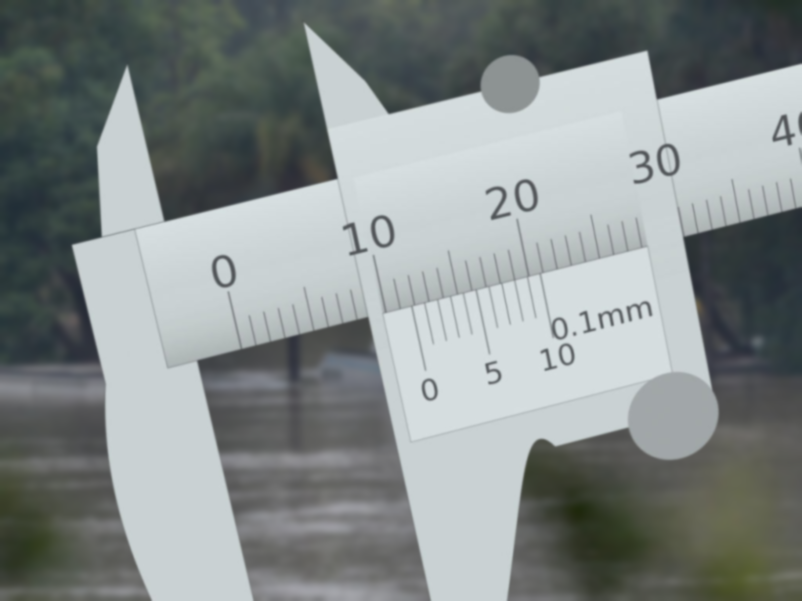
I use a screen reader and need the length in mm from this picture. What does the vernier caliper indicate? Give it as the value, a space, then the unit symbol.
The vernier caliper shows 11.8 mm
